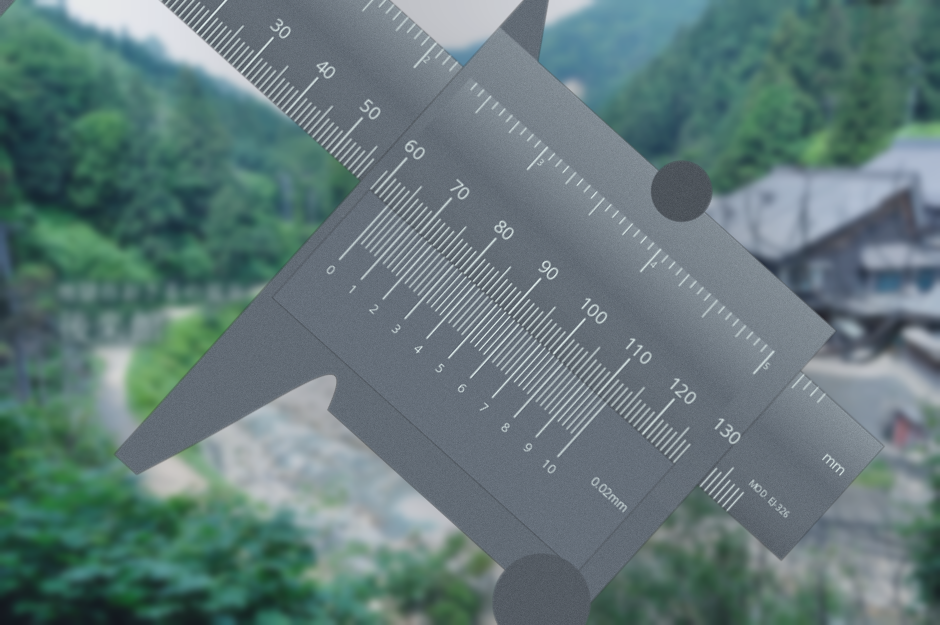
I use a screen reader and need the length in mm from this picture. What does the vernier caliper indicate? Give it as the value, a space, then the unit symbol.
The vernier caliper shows 63.0 mm
